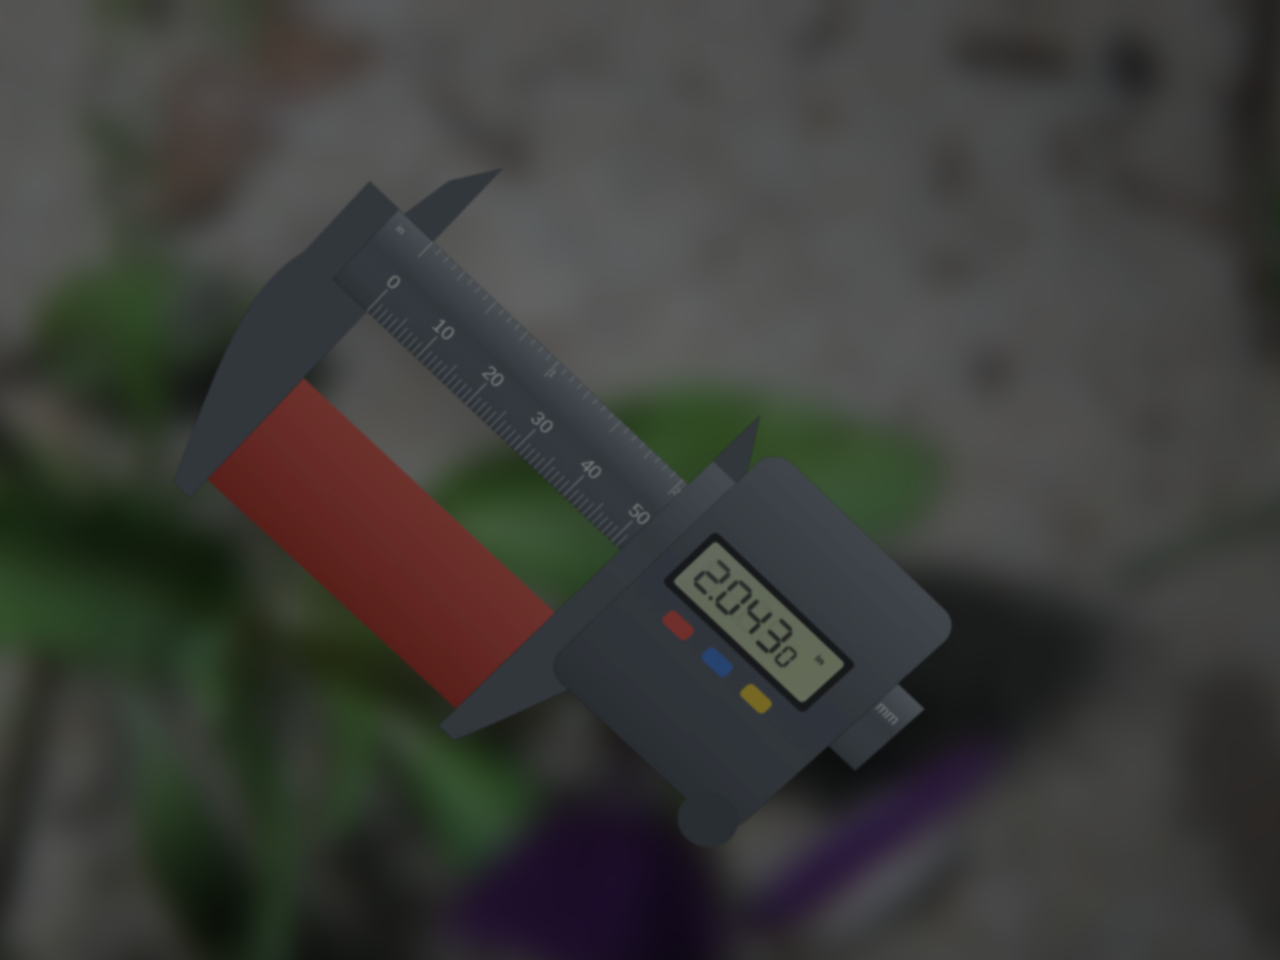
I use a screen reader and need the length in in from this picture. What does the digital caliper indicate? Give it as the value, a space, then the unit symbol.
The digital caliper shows 2.0430 in
